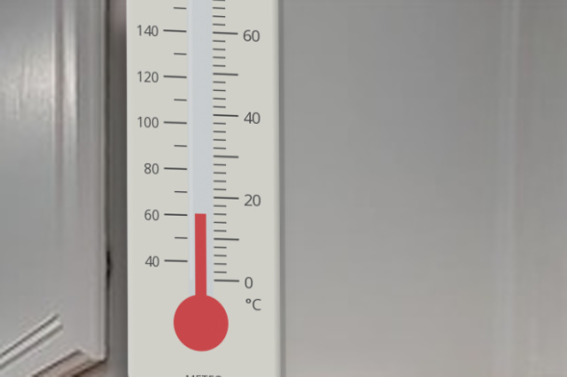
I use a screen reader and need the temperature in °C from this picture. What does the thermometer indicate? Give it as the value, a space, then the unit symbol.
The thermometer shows 16 °C
